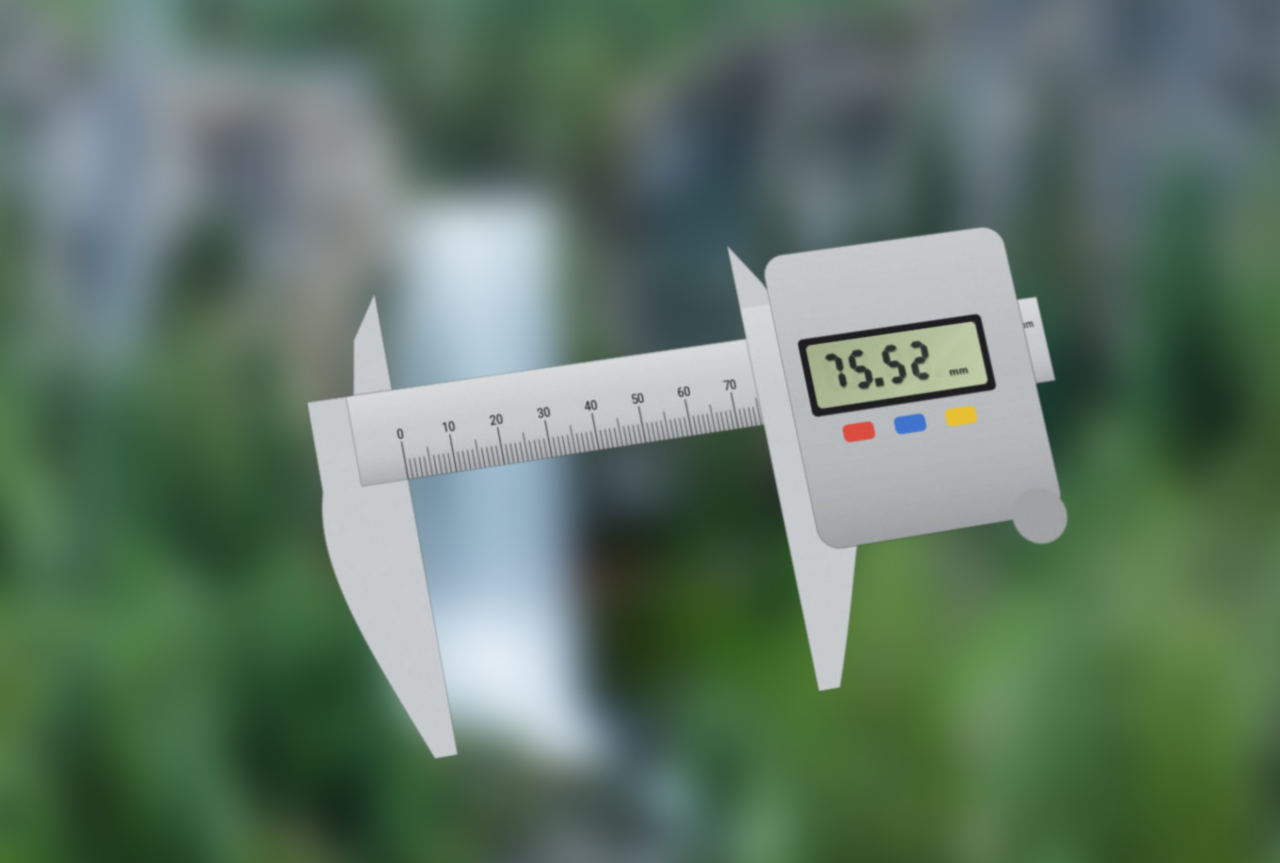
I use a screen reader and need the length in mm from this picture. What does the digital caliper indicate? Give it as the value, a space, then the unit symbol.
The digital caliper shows 75.52 mm
